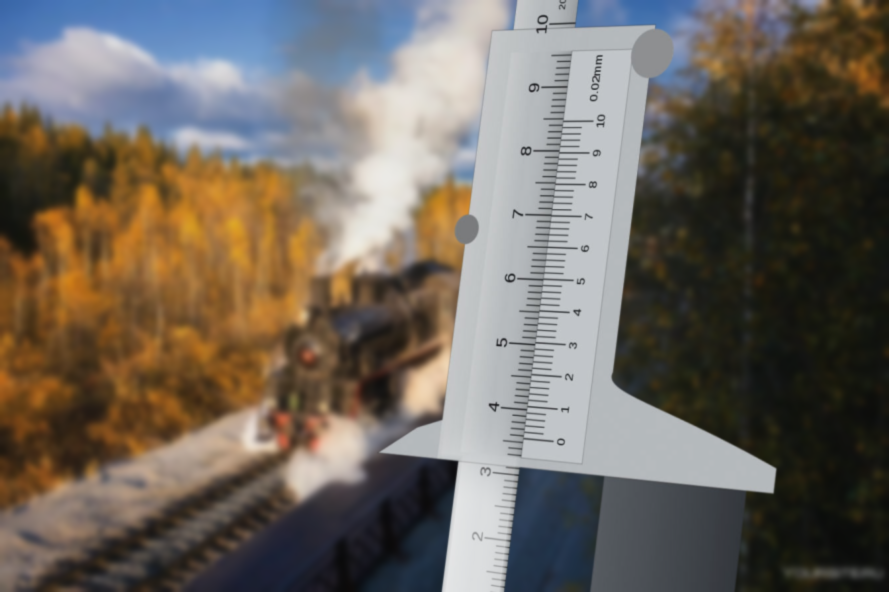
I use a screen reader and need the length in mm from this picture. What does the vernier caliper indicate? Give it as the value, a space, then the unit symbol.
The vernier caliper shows 35.6 mm
